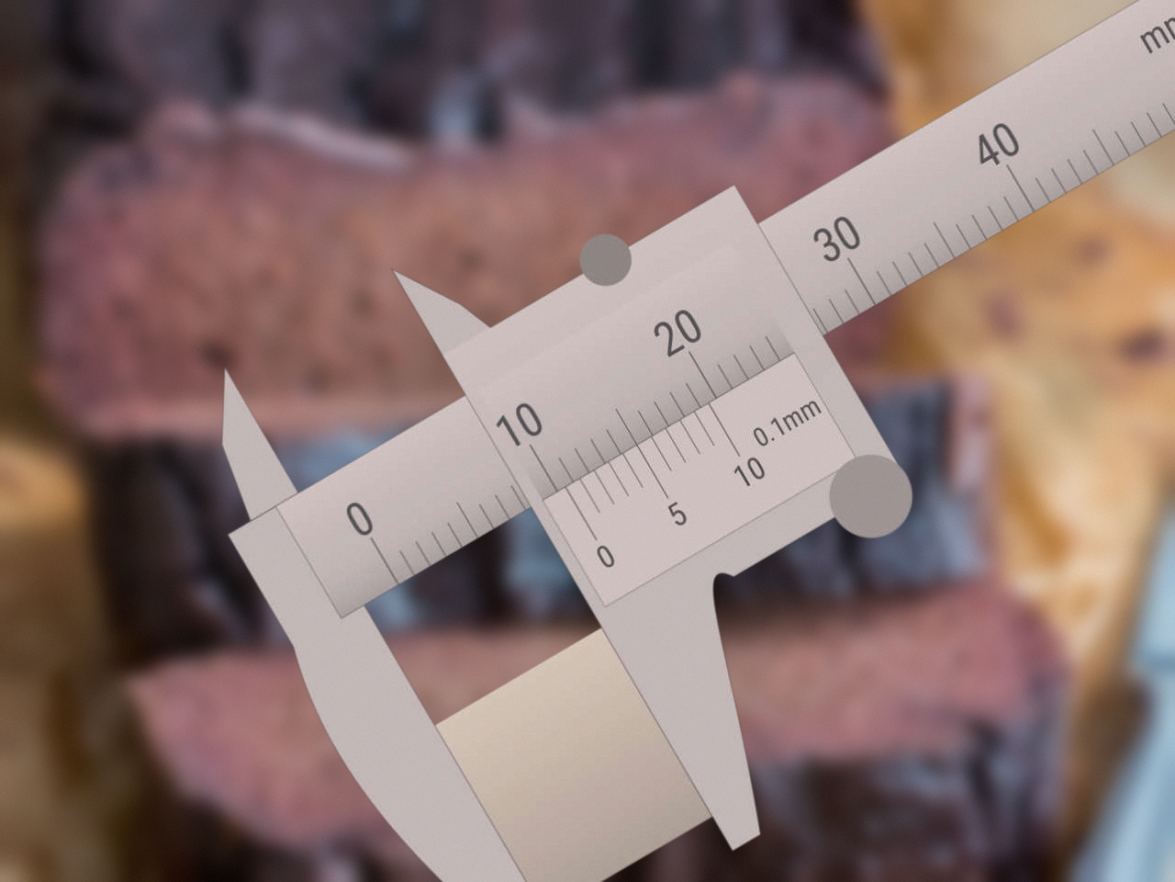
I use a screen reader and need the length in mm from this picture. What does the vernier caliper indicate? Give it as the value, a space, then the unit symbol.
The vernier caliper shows 10.5 mm
